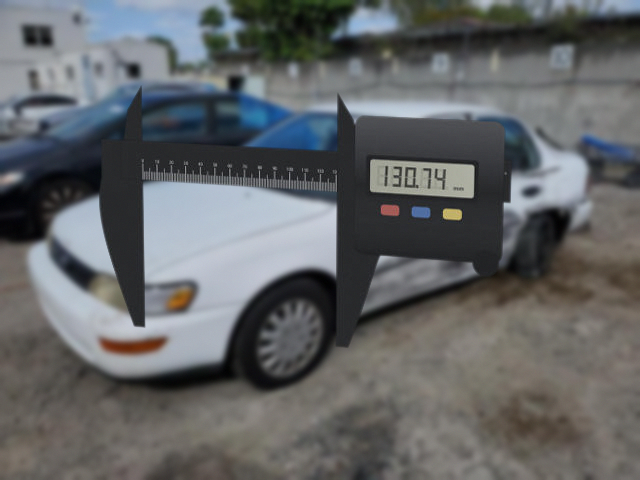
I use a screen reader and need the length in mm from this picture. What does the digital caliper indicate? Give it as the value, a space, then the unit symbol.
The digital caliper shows 130.74 mm
